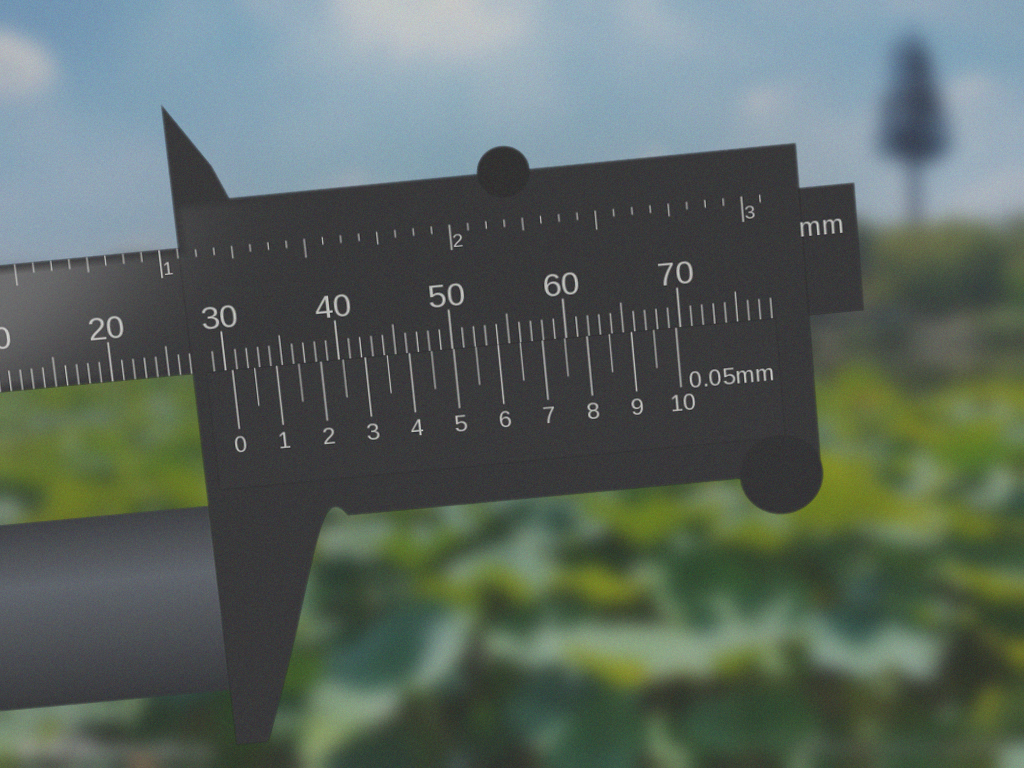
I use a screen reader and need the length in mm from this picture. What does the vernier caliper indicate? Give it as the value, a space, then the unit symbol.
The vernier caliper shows 30.6 mm
